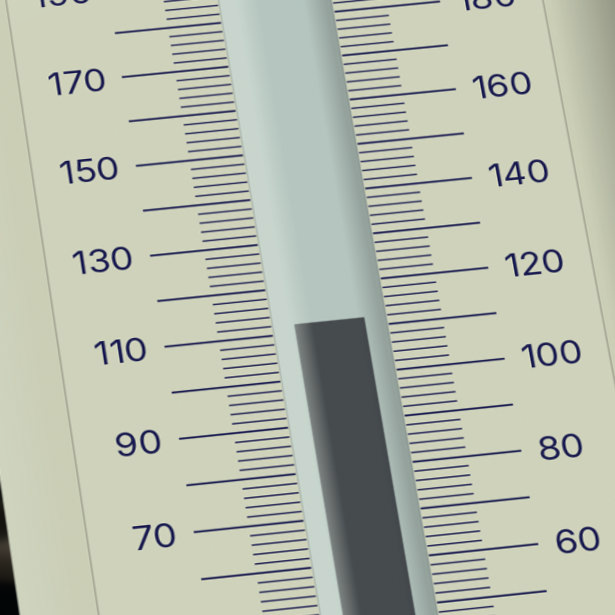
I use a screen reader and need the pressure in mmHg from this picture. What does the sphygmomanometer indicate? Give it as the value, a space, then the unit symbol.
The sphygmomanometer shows 112 mmHg
